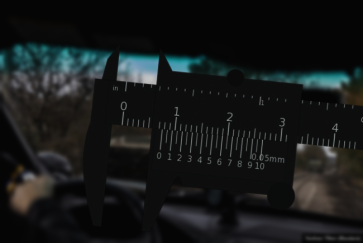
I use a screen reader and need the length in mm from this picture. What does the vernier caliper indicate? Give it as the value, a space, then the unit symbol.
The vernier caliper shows 7.6 mm
